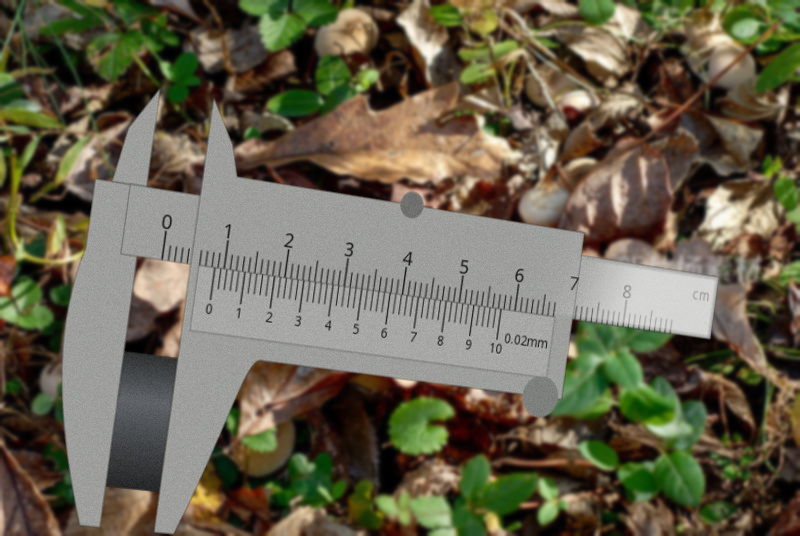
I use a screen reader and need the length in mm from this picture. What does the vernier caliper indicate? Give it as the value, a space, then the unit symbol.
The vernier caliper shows 8.5 mm
